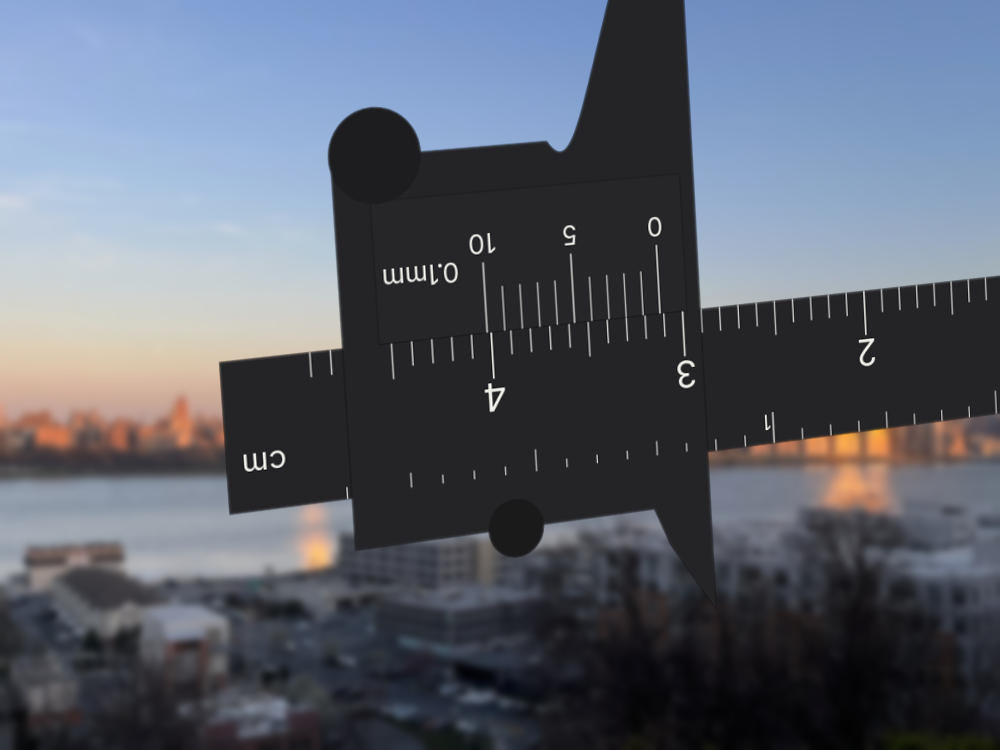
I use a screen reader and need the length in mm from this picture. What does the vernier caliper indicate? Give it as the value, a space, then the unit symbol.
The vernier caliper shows 31.2 mm
